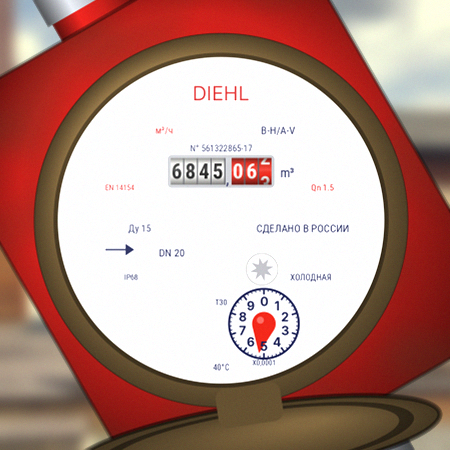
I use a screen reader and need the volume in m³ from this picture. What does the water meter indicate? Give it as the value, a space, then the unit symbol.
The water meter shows 6845.0625 m³
